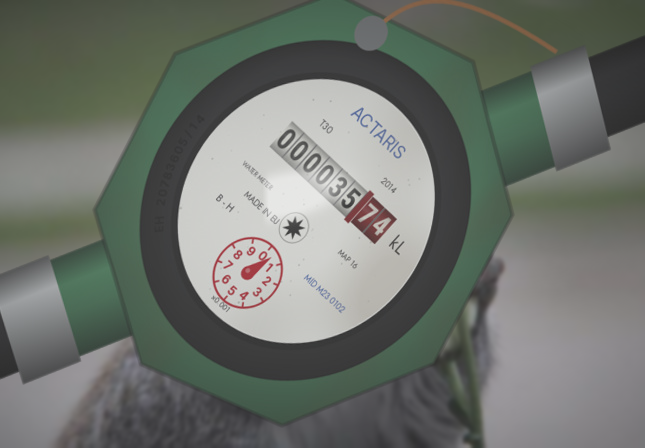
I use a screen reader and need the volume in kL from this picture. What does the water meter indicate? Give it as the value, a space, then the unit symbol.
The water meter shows 35.740 kL
